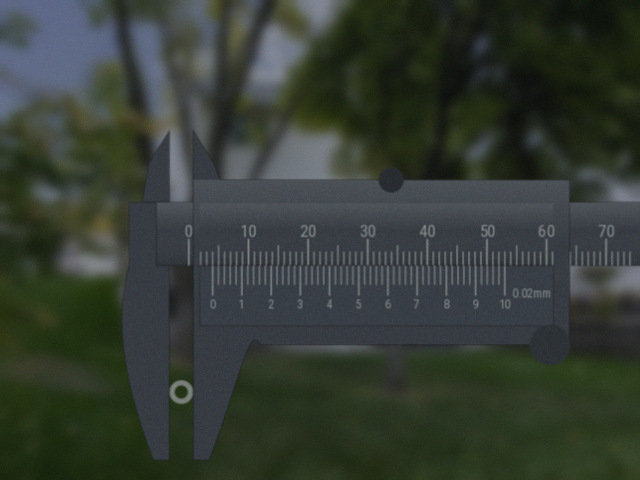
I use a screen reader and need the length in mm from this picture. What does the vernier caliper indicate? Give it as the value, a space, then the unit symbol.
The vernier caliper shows 4.0 mm
